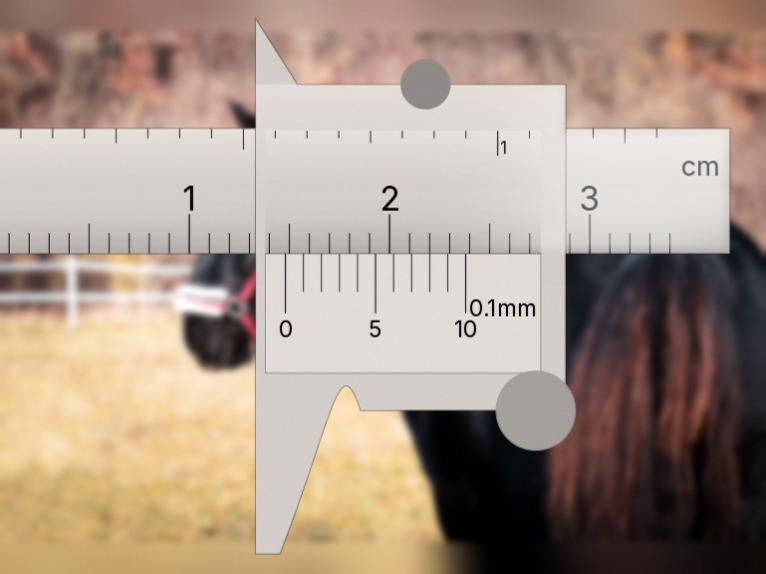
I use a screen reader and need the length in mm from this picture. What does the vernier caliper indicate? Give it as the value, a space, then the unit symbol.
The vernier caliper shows 14.8 mm
